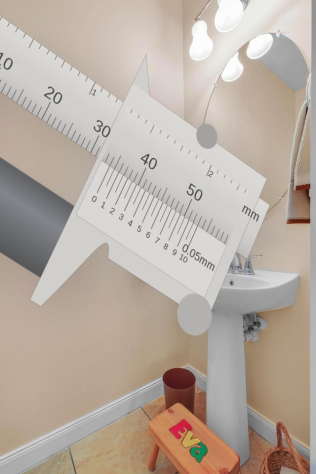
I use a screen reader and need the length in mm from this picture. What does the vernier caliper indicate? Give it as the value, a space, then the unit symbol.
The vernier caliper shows 34.0 mm
